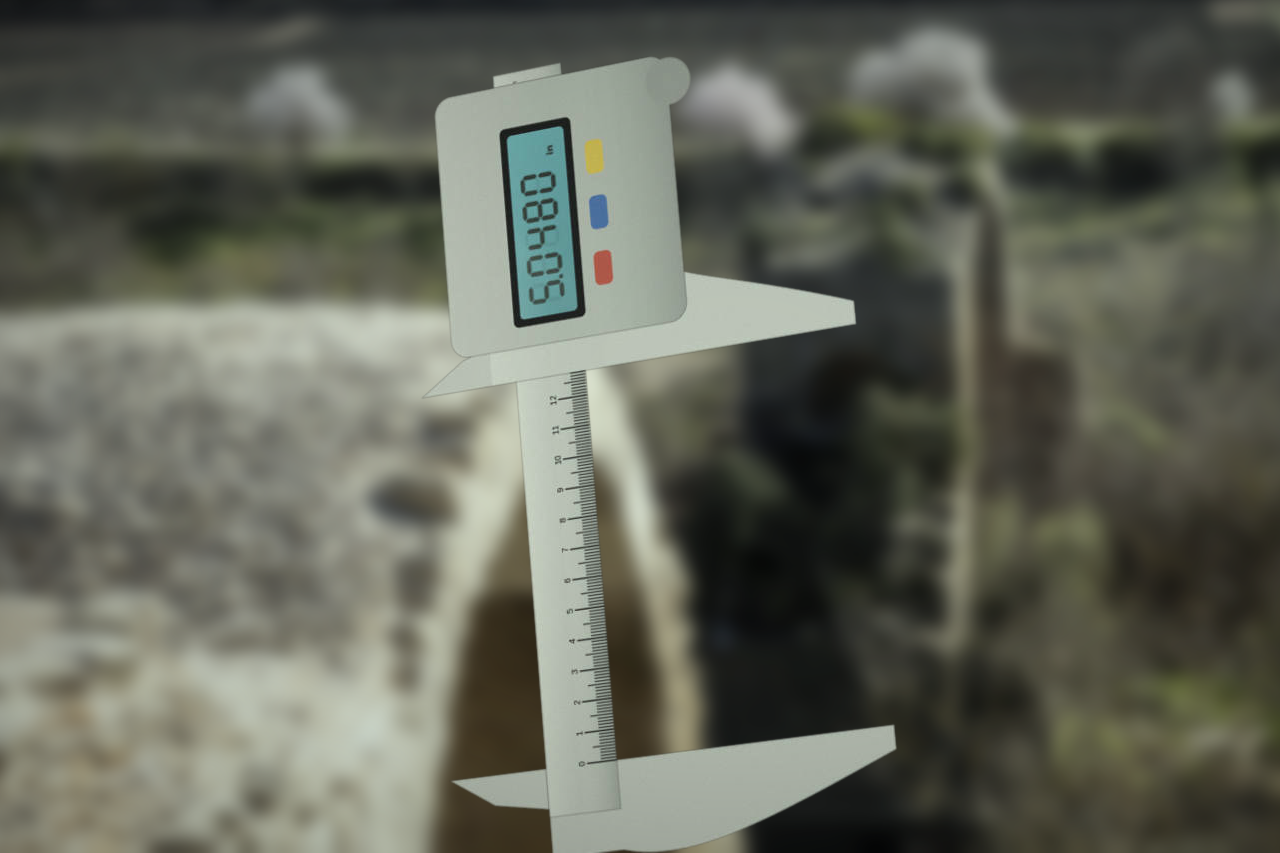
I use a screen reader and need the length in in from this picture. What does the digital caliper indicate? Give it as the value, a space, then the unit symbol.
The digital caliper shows 5.0480 in
